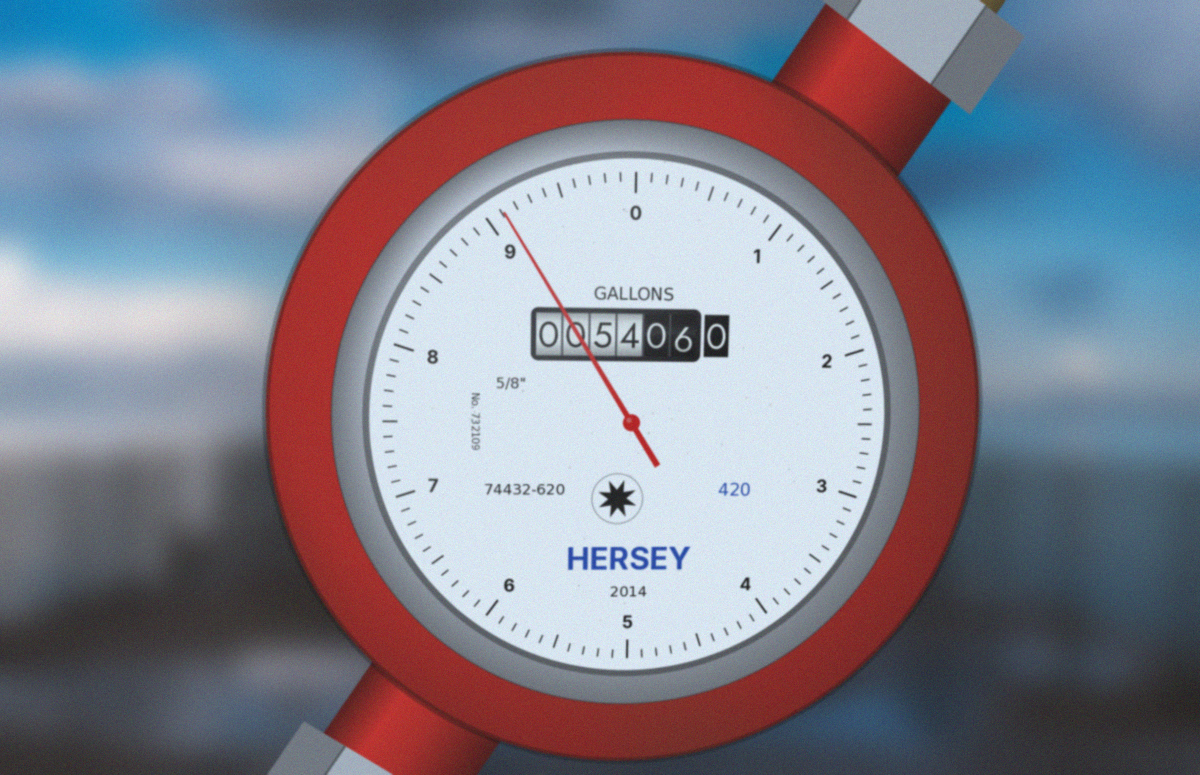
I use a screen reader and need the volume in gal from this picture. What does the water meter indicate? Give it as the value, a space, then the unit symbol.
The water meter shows 54059.1 gal
